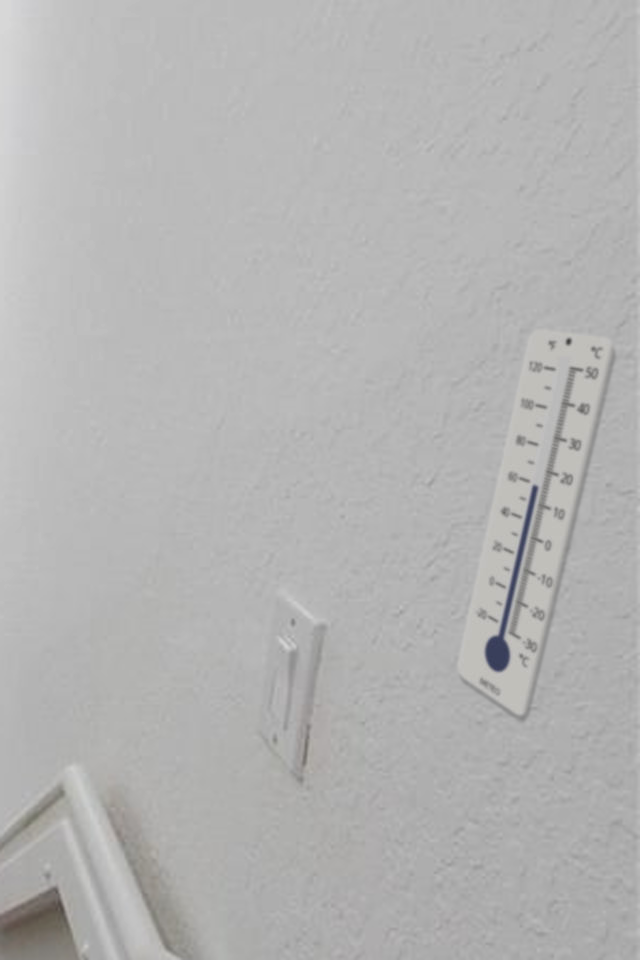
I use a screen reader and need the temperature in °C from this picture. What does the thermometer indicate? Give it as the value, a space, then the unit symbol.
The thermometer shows 15 °C
